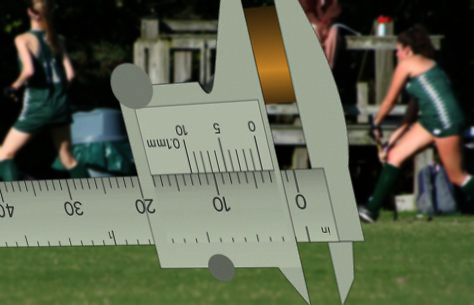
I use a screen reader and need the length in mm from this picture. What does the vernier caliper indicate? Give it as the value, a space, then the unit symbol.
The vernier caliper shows 3.8 mm
